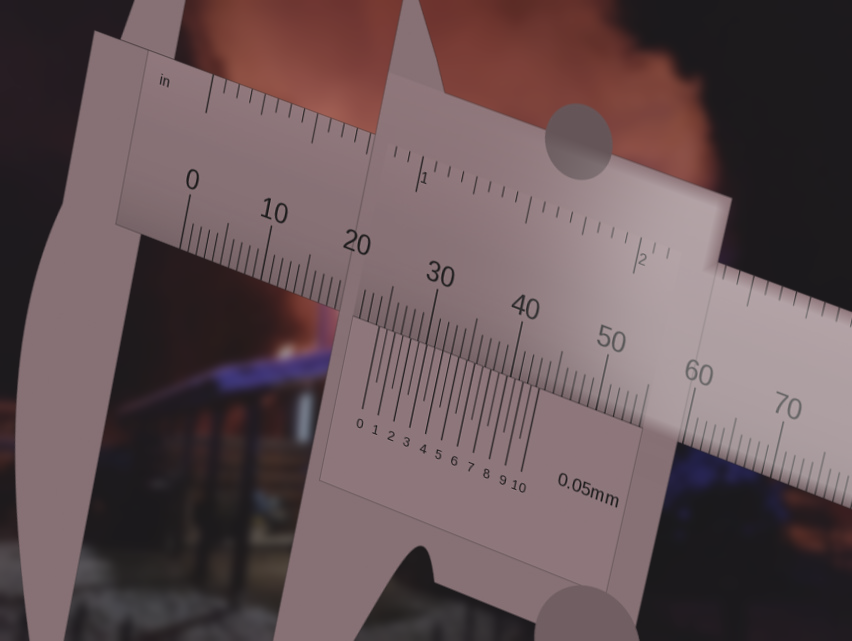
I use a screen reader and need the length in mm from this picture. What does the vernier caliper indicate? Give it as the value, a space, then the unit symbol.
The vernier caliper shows 24.4 mm
